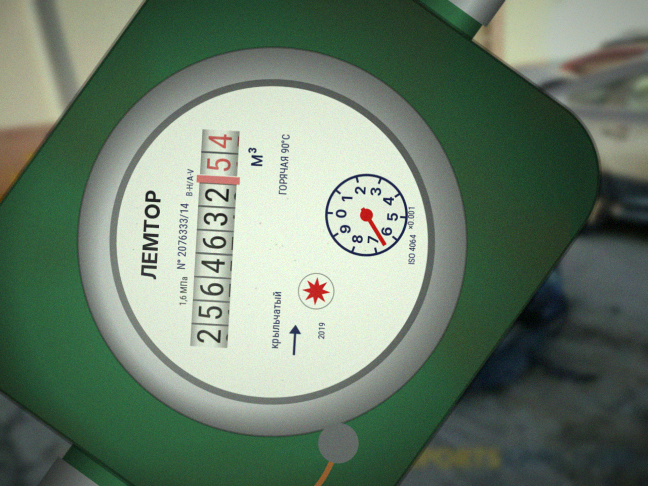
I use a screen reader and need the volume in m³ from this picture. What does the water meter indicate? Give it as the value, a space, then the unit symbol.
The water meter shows 2564632.546 m³
